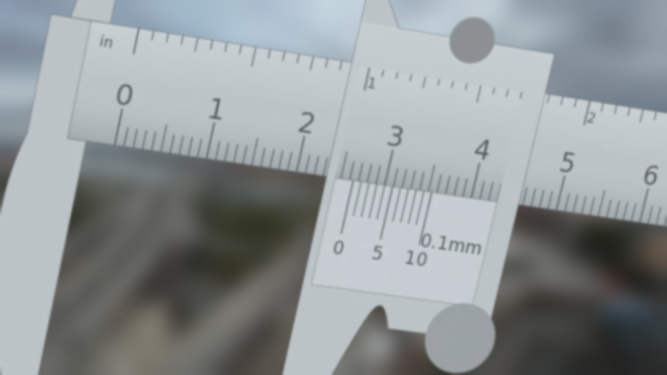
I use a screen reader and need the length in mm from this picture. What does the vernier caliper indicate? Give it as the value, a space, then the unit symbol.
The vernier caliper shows 26.4 mm
